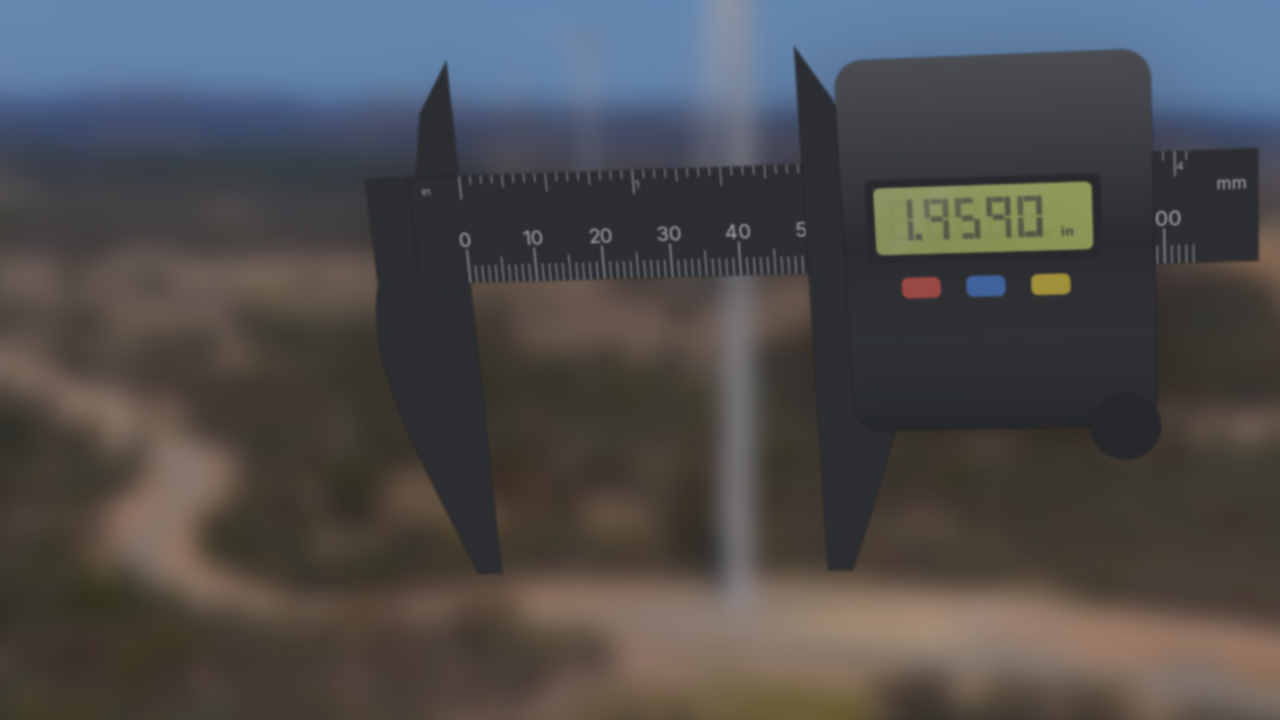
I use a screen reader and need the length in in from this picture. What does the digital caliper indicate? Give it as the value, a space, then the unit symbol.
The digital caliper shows 1.9590 in
